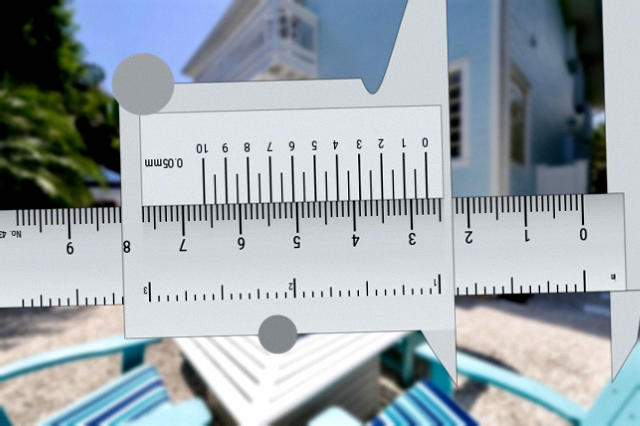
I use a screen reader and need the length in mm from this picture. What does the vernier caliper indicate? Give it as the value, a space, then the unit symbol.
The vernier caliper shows 27.2 mm
